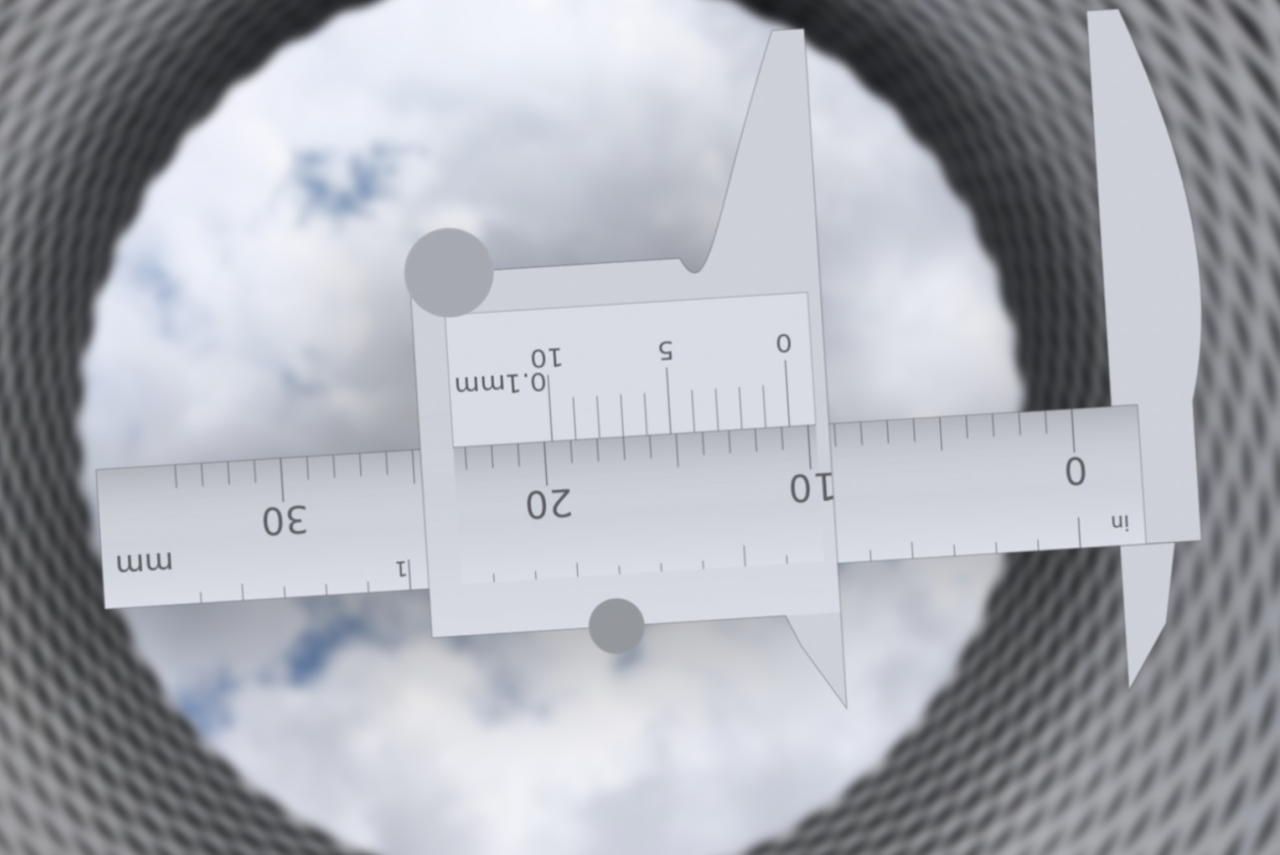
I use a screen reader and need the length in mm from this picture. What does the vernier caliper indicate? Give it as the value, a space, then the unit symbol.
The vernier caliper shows 10.7 mm
